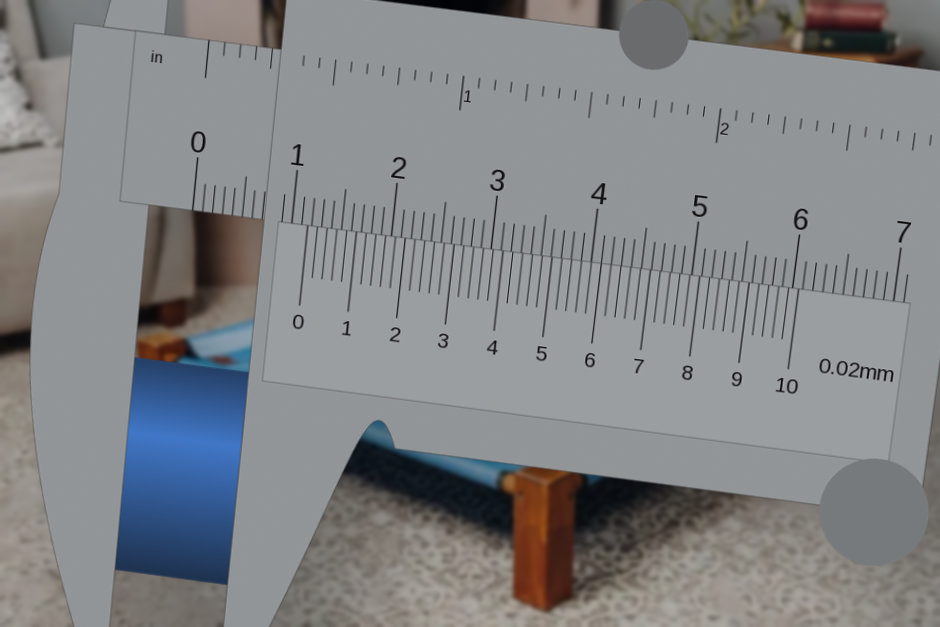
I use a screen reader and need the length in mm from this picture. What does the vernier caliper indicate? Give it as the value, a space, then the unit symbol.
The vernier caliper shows 11.6 mm
